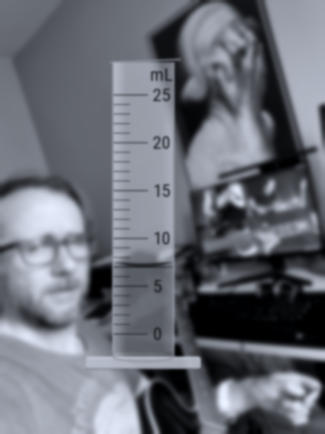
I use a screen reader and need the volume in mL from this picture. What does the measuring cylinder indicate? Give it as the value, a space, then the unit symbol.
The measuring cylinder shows 7 mL
